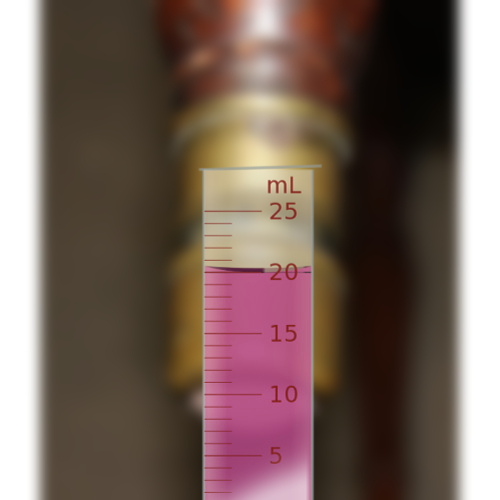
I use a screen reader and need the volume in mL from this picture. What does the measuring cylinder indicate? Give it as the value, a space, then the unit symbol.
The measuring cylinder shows 20 mL
